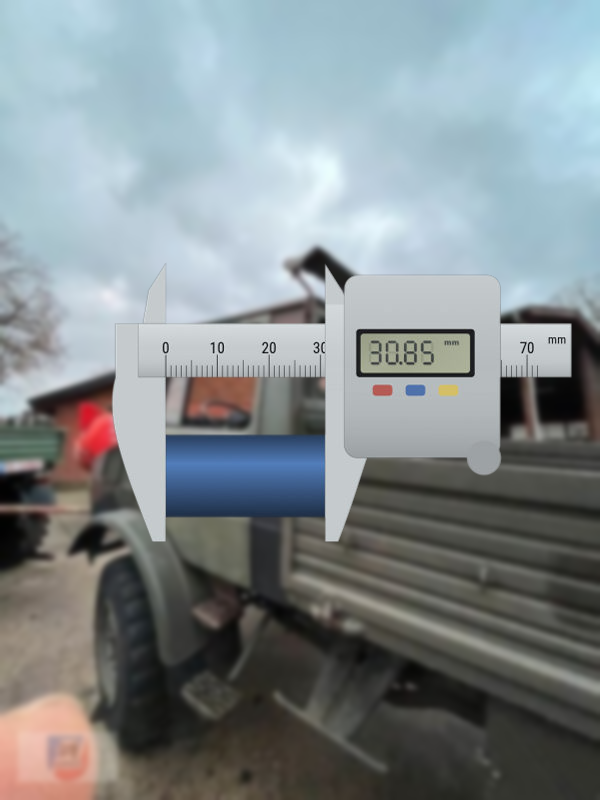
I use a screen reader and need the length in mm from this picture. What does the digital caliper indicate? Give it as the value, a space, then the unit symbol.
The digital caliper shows 30.85 mm
